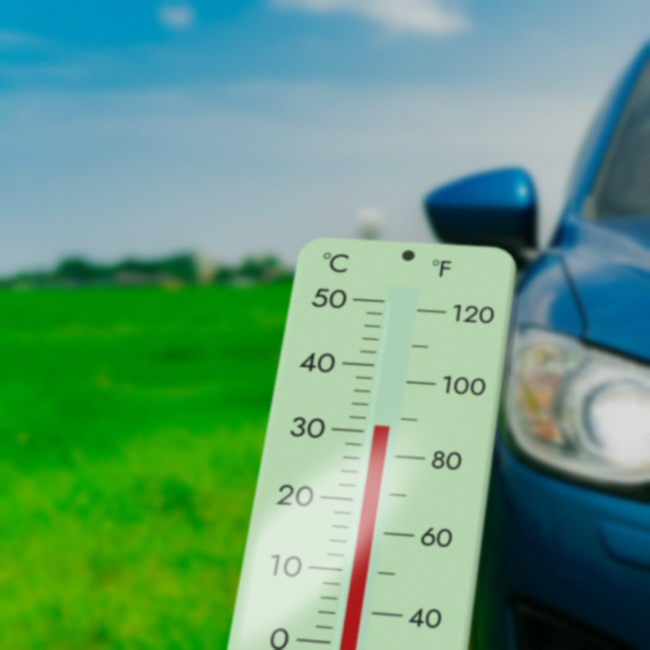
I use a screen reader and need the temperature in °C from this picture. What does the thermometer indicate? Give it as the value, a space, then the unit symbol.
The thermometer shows 31 °C
